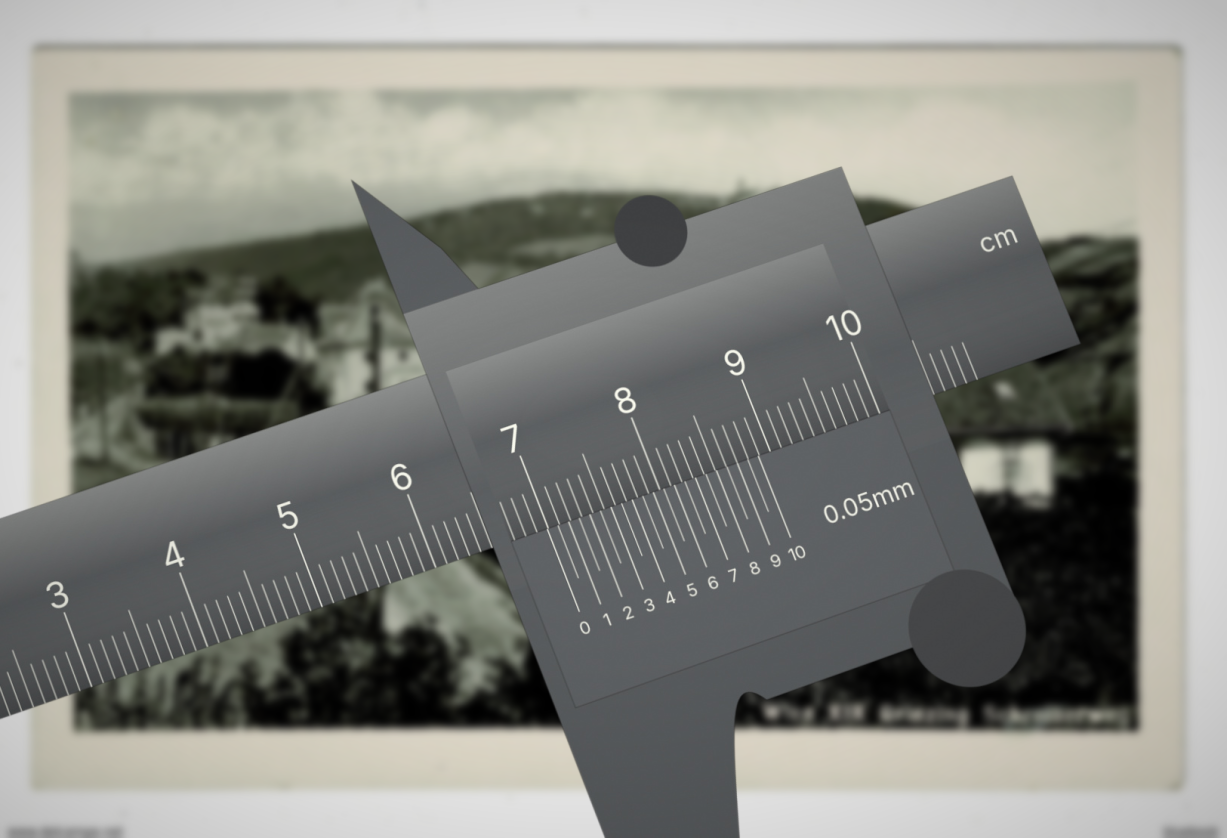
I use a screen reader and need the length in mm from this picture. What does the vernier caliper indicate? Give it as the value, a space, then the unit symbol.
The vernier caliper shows 69.9 mm
